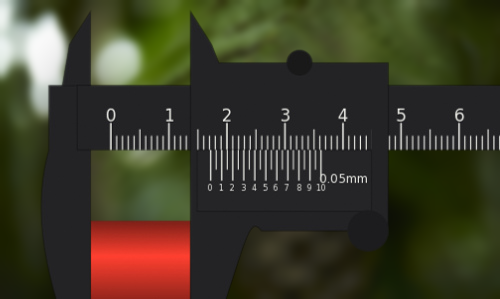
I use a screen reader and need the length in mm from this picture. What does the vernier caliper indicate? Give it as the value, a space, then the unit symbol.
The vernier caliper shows 17.2 mm
